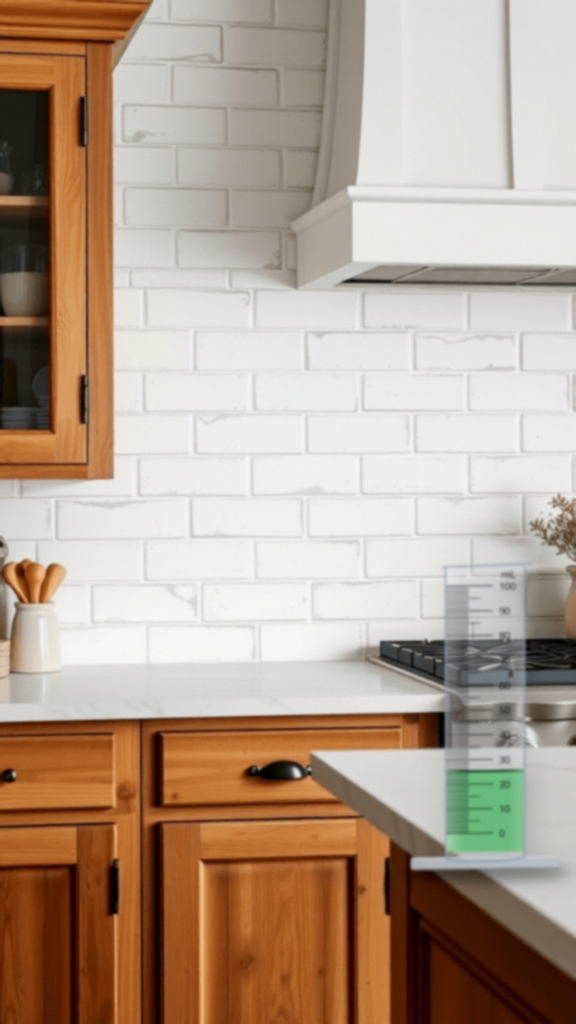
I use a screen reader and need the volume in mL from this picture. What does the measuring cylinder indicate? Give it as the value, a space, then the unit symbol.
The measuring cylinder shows 25 mL
